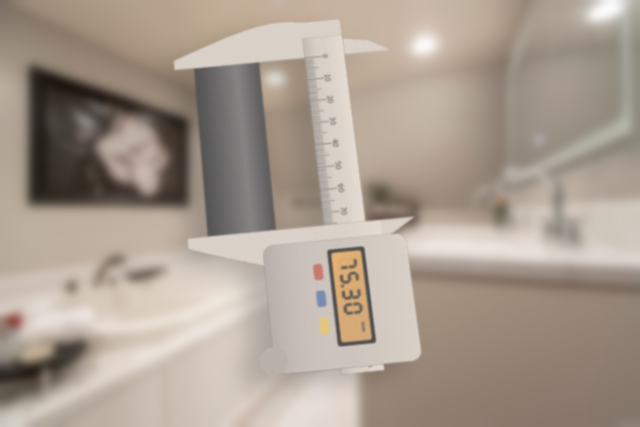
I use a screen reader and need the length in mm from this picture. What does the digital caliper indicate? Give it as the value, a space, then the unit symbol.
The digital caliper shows 75.30 mm
